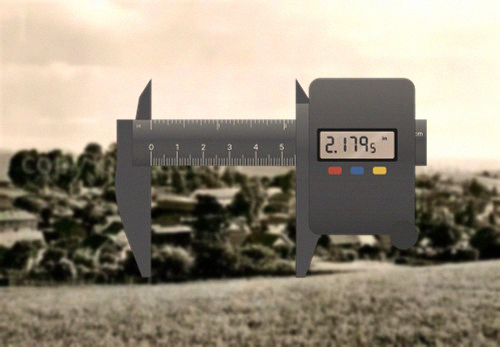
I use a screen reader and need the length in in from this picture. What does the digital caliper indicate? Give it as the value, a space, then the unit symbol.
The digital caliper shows 2.1795 in
